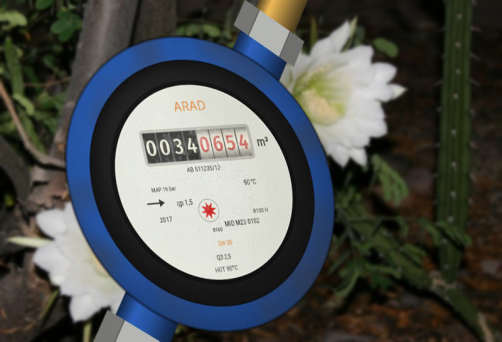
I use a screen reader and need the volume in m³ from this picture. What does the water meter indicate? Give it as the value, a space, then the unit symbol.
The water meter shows 34.0654 m³
